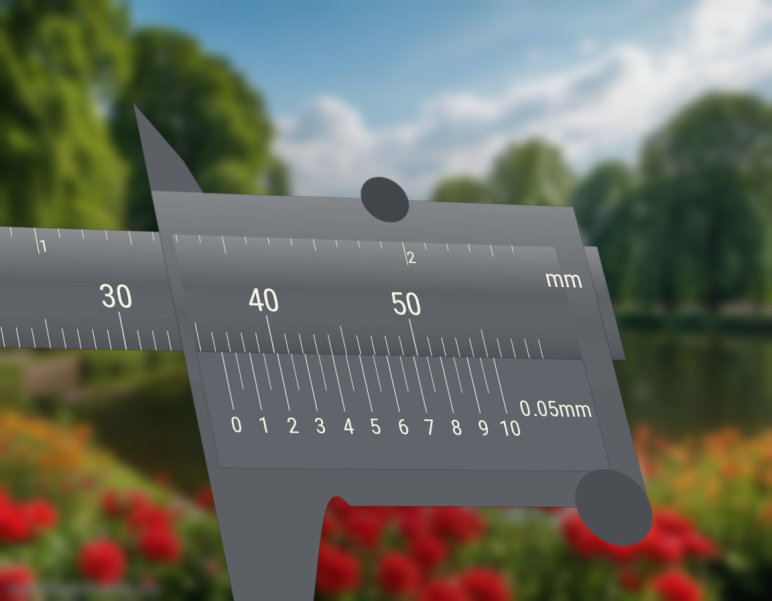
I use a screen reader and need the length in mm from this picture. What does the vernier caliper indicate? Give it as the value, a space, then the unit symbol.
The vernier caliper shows 36.4 mm
